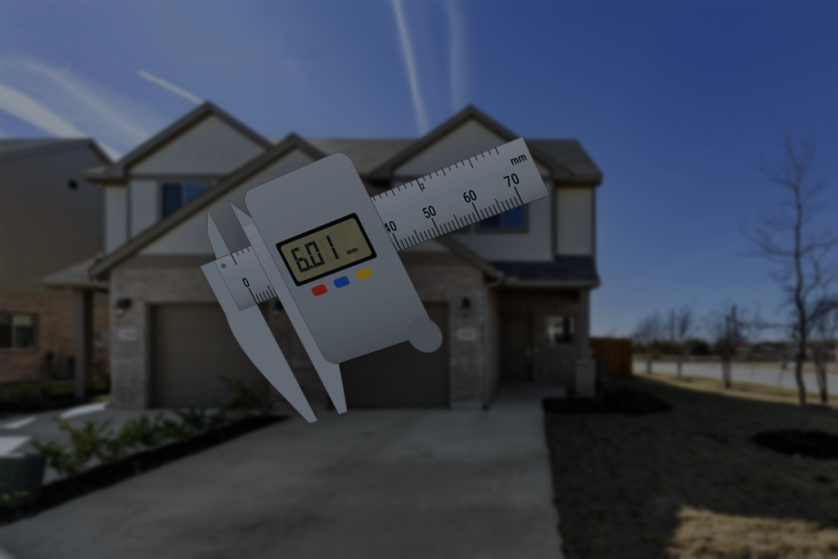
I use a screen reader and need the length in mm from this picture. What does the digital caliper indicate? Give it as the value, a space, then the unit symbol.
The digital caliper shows 6.01 mm
